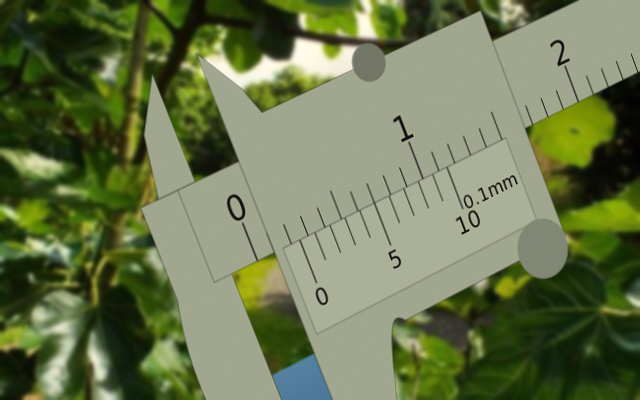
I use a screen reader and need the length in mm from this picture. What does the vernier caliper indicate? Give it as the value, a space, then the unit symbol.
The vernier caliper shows 2.5 mm
